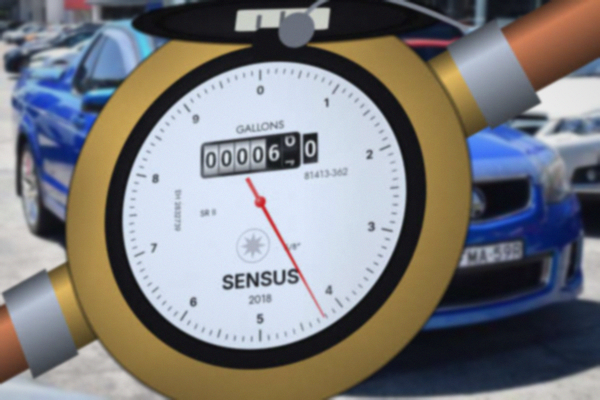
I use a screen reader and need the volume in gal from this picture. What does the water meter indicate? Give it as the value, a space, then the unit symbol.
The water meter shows 664.2 gal
